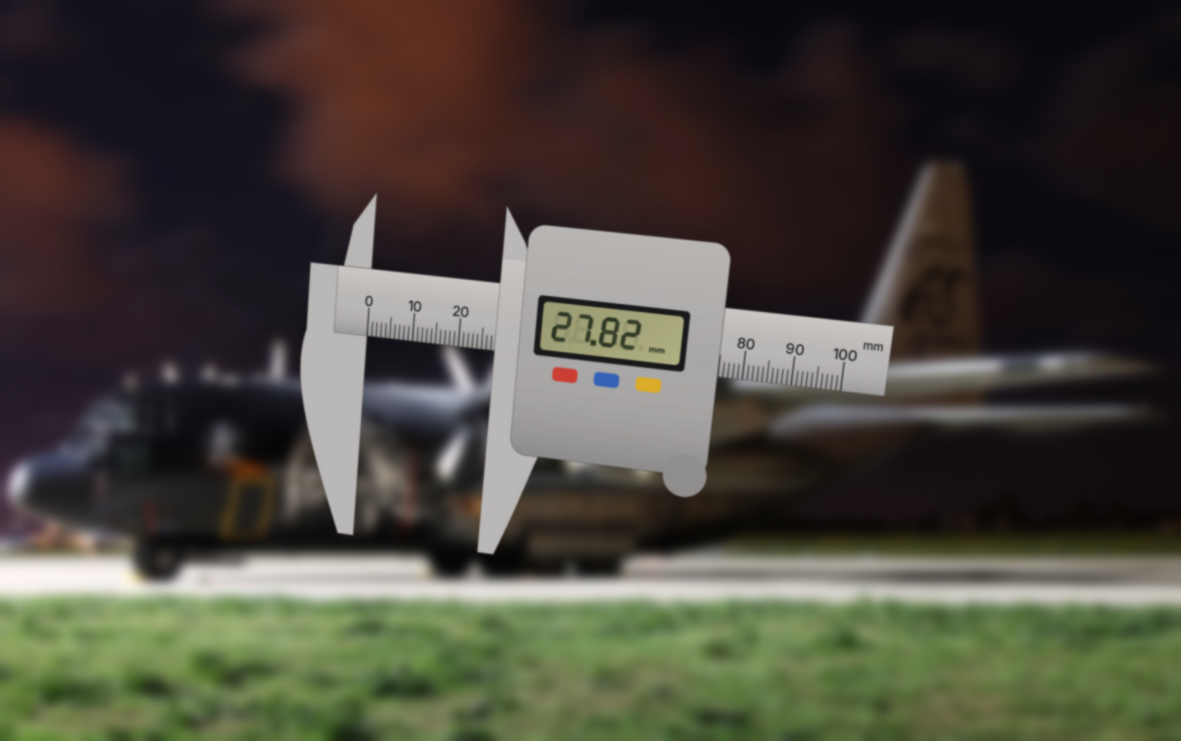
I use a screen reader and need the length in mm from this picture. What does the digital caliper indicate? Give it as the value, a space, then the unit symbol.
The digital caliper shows 27.82 mm
